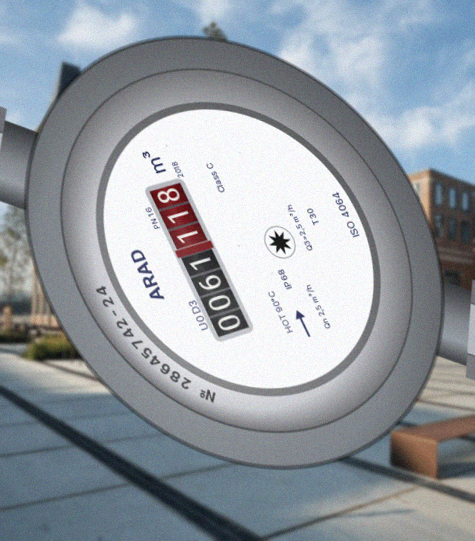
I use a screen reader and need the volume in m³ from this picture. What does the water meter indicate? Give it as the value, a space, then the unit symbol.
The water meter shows 61.118 m³
